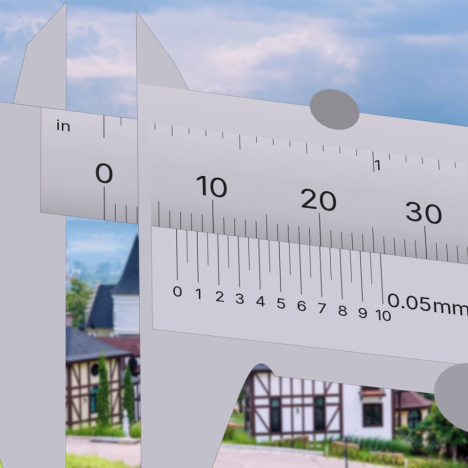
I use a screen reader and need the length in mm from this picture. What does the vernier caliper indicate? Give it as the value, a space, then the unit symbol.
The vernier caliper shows 6.6 mm
